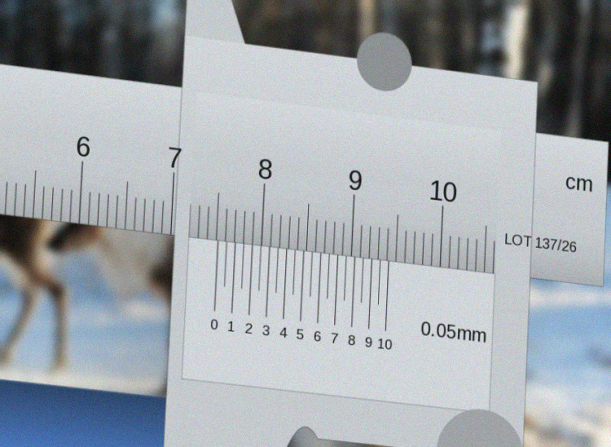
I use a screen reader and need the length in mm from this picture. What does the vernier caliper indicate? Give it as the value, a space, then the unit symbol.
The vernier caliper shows 75.2 mm
